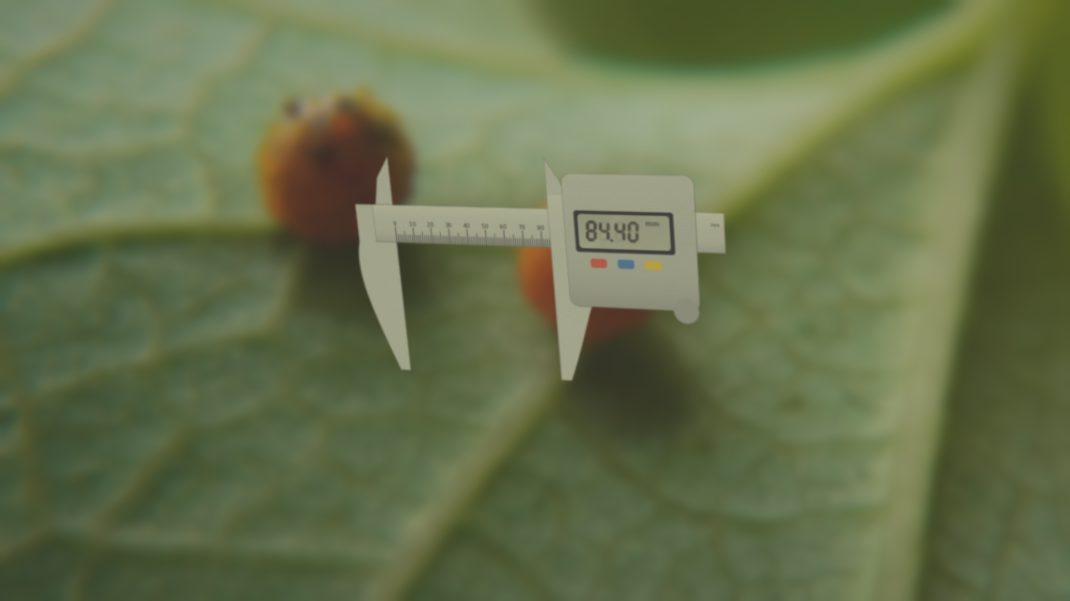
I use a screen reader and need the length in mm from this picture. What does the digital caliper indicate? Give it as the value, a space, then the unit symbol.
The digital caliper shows 84.40 mm
